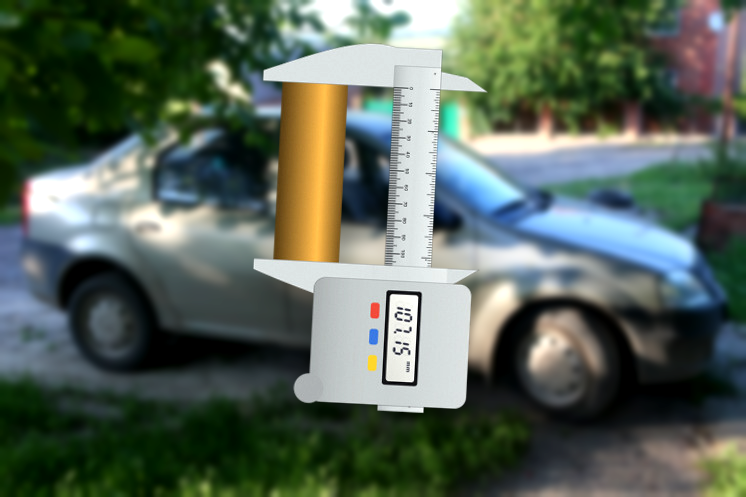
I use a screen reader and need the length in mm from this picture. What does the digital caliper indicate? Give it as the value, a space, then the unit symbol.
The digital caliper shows 107.15 mm
